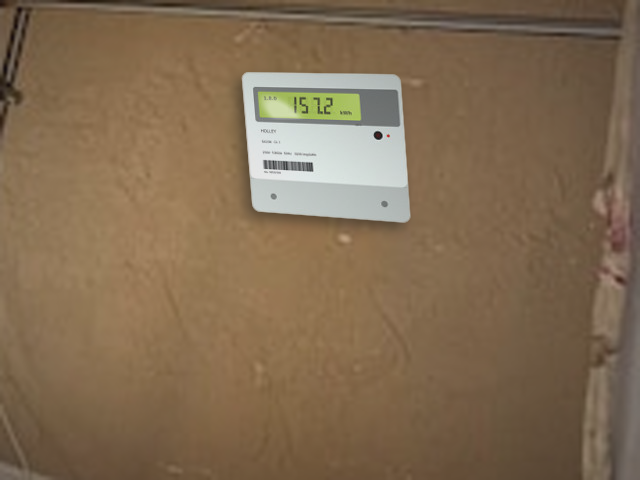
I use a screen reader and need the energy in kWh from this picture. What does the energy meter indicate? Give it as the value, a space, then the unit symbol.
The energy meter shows 157.2 kWh
